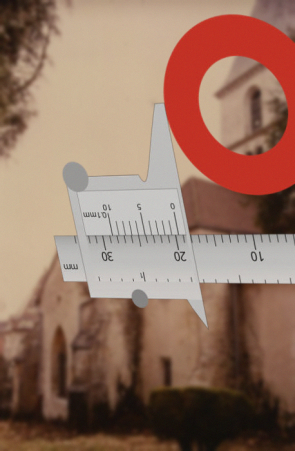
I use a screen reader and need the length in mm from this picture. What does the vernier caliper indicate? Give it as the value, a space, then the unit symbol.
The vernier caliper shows 19.6 mm
